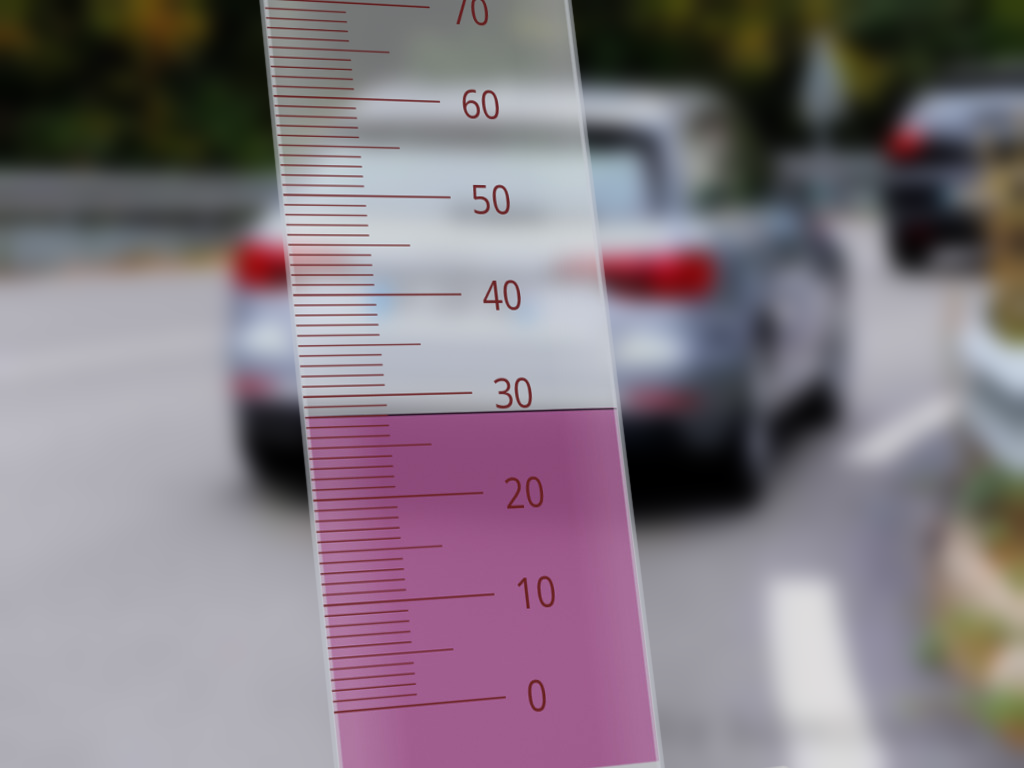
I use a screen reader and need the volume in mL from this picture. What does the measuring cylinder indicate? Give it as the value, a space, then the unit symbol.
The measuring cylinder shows 28 mL
